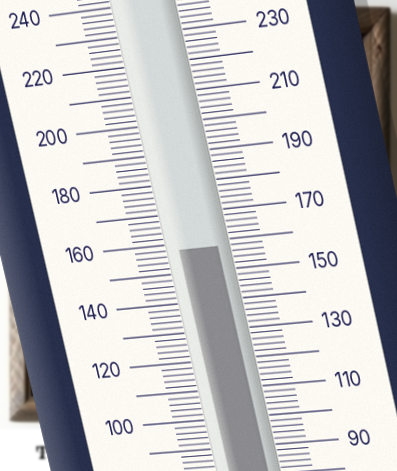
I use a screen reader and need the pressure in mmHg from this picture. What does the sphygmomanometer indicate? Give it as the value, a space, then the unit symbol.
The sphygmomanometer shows 158 mmHg
